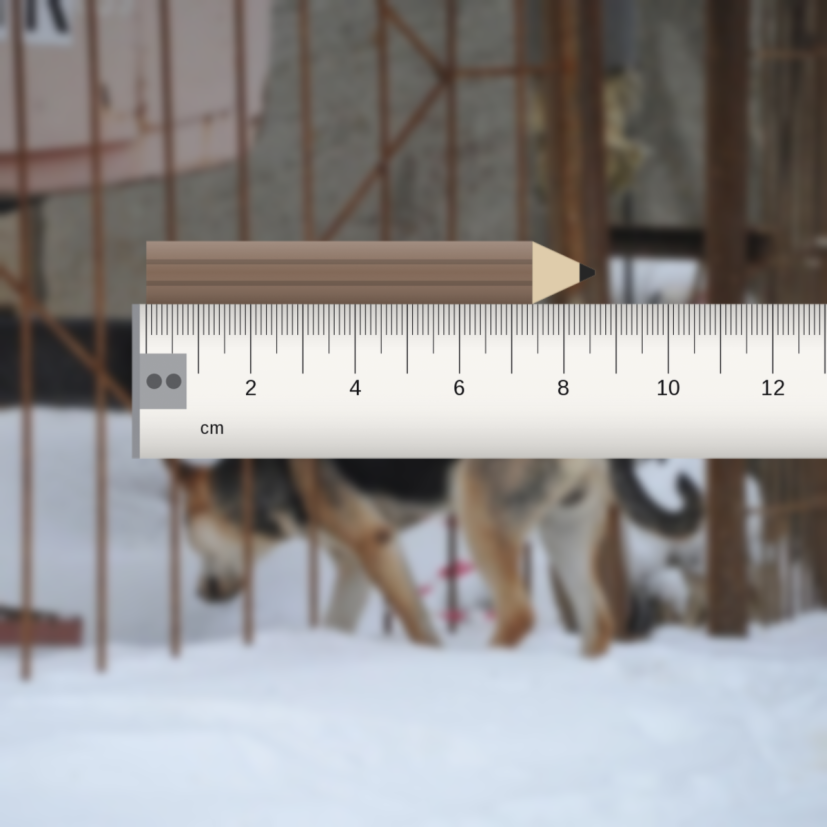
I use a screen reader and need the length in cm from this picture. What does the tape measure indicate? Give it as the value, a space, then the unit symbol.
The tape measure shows 8.6 cm
